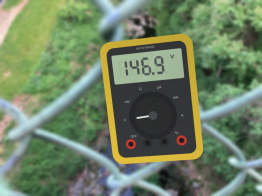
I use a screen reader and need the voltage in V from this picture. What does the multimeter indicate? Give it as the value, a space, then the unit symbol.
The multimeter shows 146.9 V
